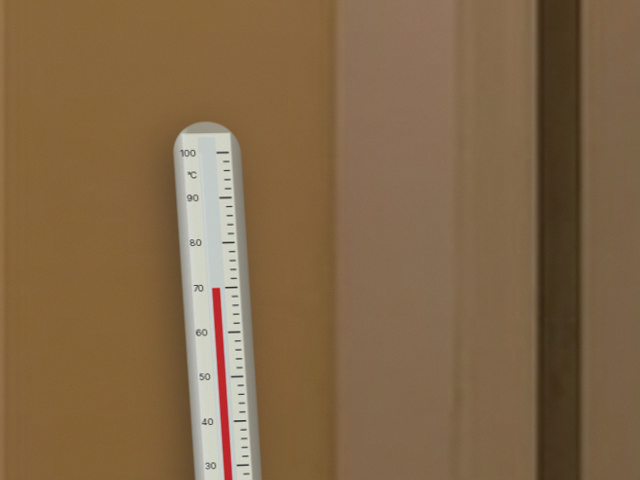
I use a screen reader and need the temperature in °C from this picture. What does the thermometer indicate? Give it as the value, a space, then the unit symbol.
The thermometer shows 70 °C
